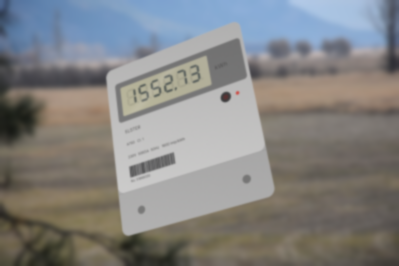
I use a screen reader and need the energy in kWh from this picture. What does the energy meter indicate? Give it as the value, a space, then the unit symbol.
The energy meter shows 1552.73 kWh
